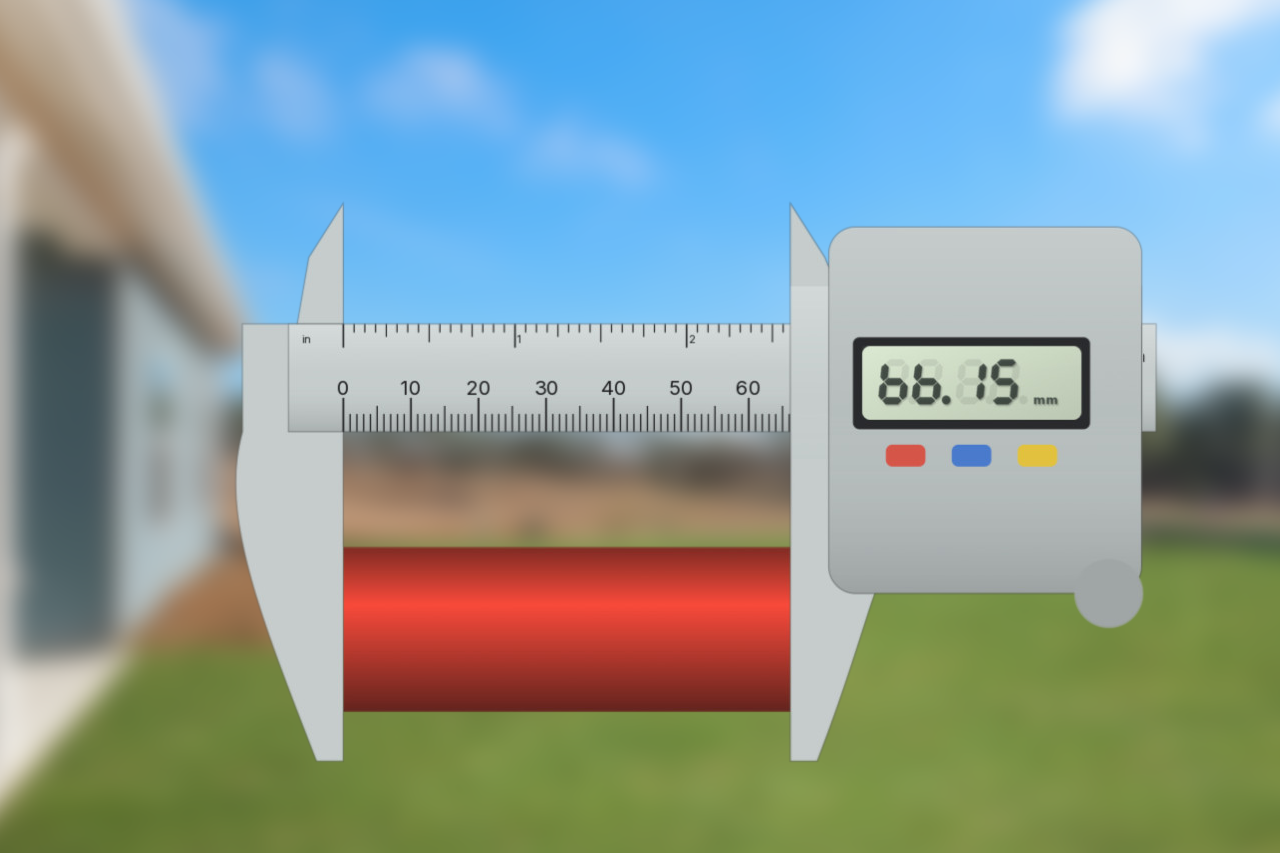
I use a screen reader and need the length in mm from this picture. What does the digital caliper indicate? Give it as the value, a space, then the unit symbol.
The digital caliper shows 66.15 mm
